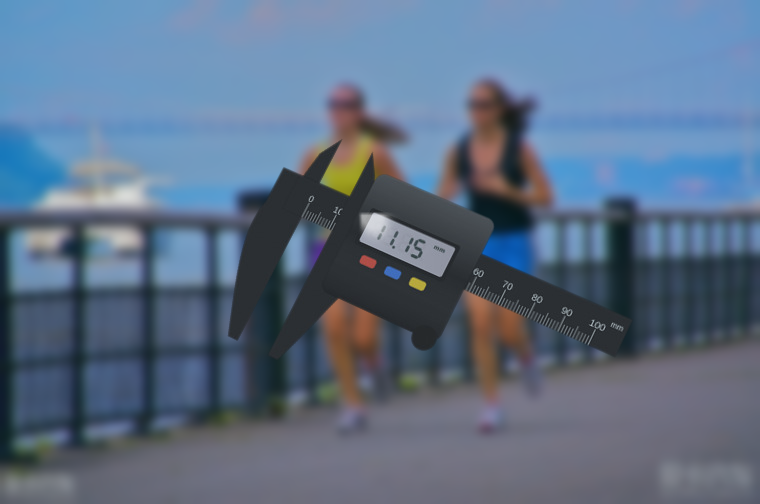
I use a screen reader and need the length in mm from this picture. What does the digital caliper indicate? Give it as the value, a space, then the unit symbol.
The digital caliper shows 11.15 mm
